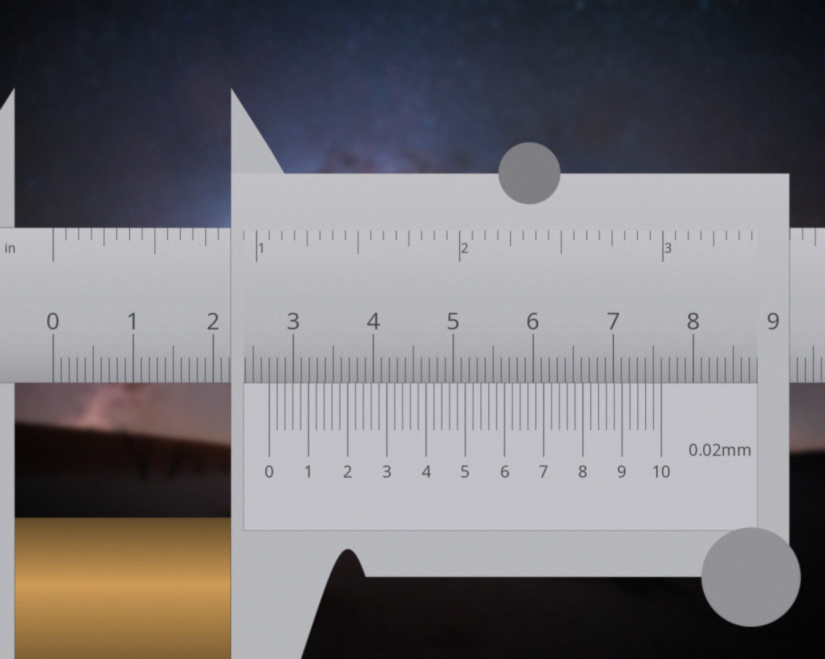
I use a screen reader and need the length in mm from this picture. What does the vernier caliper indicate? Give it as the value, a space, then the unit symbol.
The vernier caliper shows 27.0 mm
